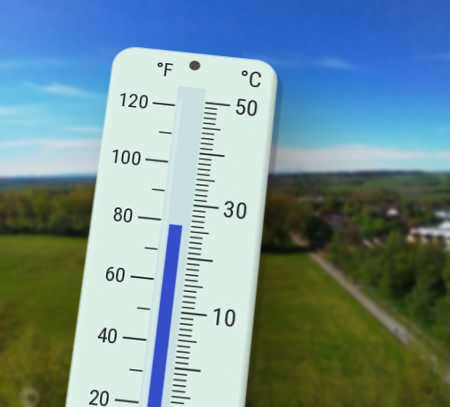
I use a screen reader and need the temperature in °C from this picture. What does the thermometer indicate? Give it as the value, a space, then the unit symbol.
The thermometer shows 26 °C
